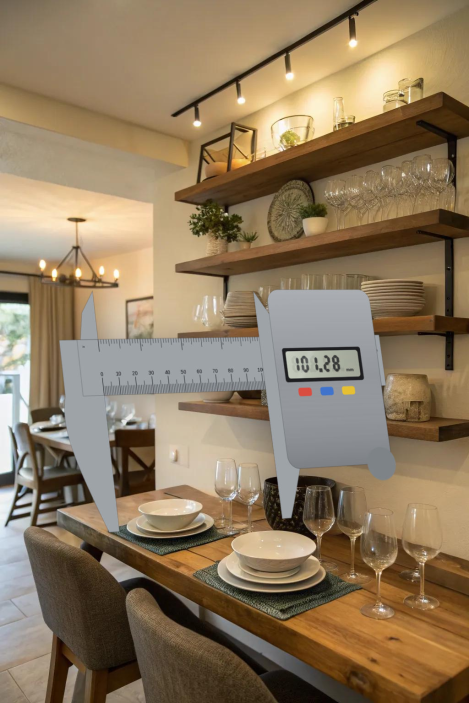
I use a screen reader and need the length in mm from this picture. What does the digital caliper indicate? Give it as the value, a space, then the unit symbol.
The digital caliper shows 101.28 mm
